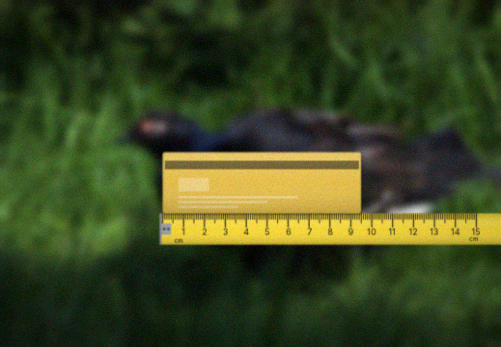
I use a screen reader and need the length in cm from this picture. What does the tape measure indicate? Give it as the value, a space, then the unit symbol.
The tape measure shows 9.5 cm
